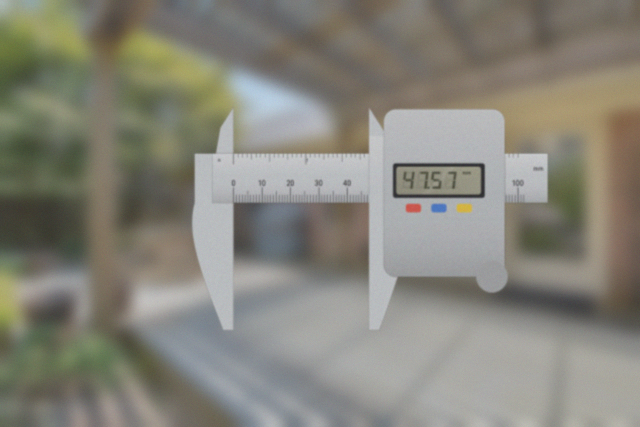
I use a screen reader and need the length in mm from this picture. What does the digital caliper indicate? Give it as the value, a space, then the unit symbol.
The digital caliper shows 47.57 mm
